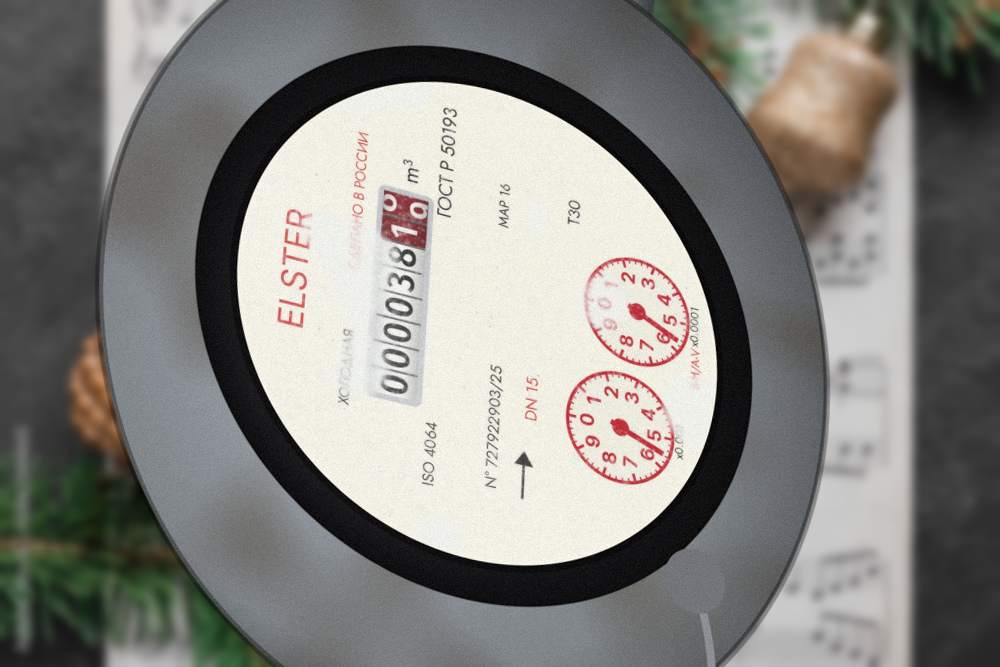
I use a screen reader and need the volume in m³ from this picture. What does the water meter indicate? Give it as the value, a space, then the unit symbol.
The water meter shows 38.1855 m³
